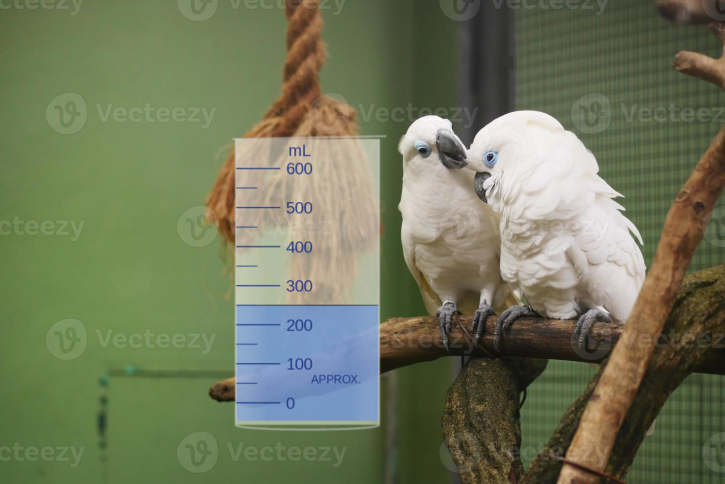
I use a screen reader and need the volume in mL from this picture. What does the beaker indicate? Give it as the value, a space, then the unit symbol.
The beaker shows 250 mL
